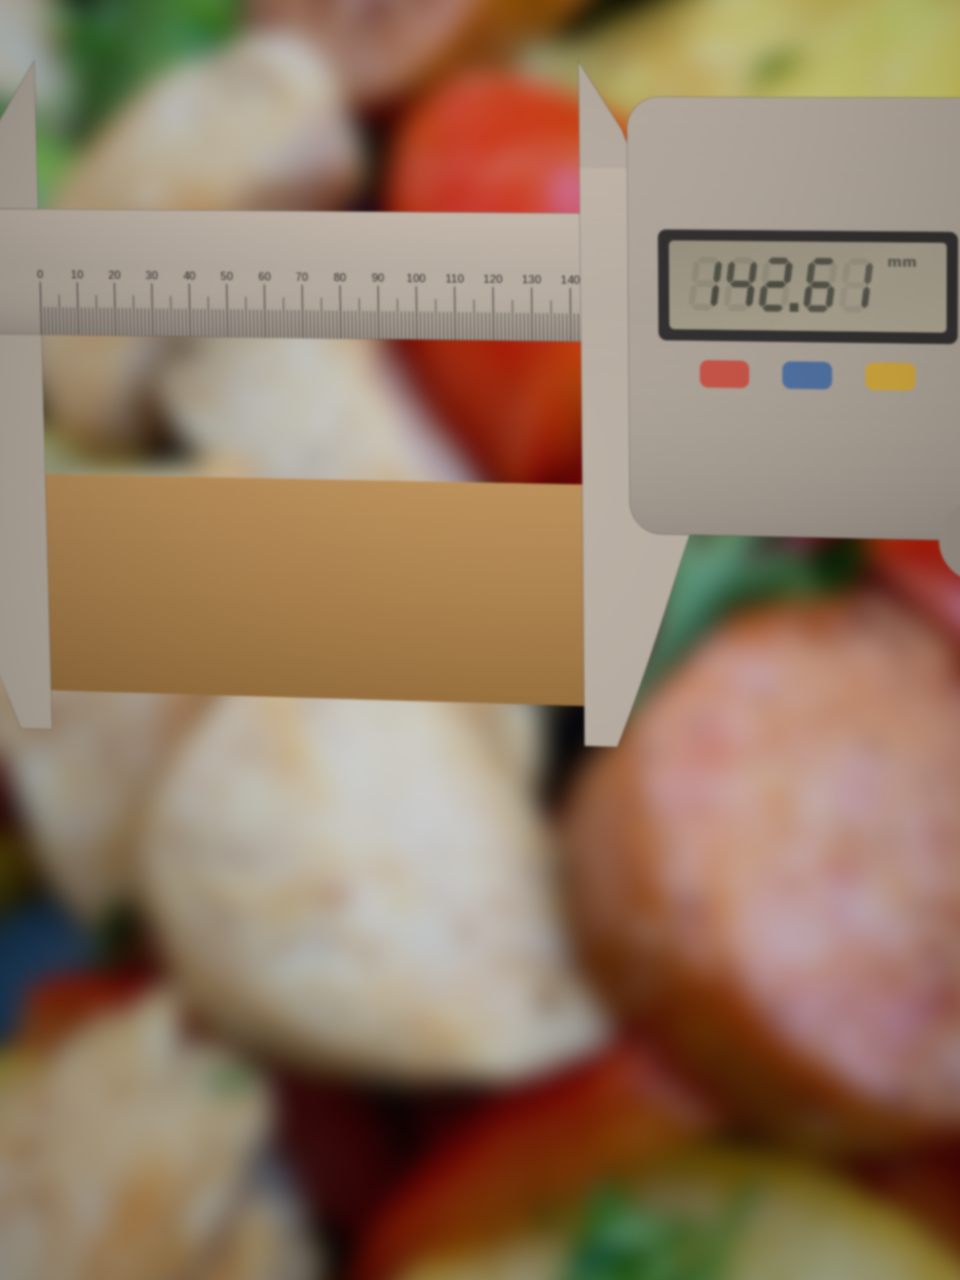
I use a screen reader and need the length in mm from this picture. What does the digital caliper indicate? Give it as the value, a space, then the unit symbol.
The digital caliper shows 142.61 mm
